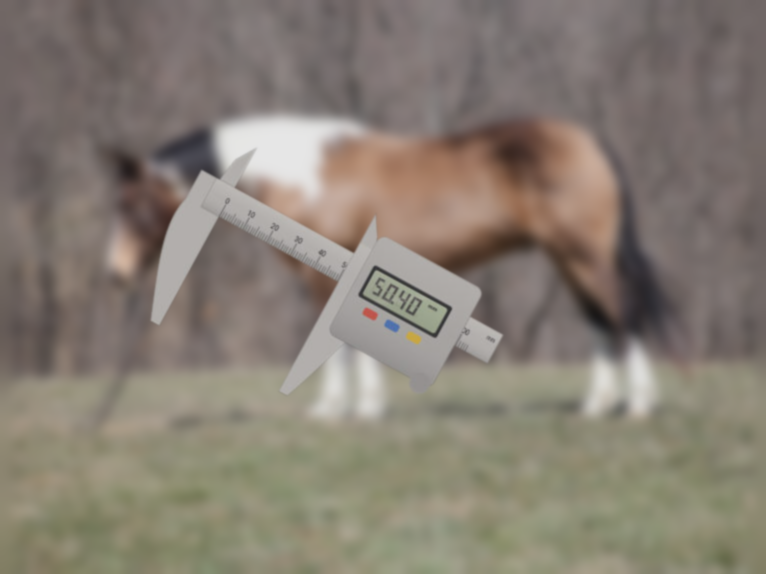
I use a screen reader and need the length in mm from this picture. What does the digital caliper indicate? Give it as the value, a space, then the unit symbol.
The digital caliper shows 50.40 mm
